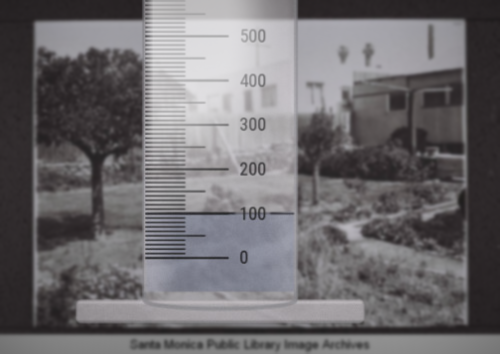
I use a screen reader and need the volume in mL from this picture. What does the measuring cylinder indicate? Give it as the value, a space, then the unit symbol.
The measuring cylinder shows 100 mL
